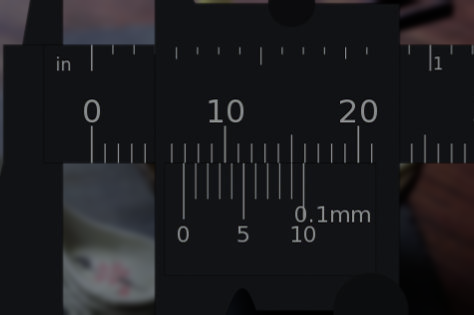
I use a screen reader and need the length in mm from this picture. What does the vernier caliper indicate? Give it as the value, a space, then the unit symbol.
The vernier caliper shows 6.9 mm
